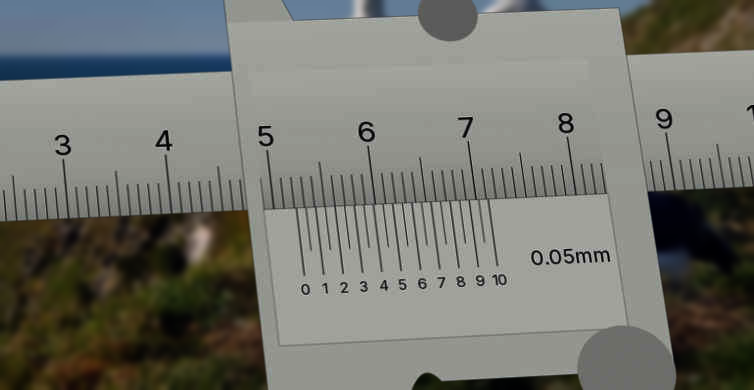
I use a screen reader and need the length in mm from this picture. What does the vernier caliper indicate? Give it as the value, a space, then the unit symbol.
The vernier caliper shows 52.2 mm
